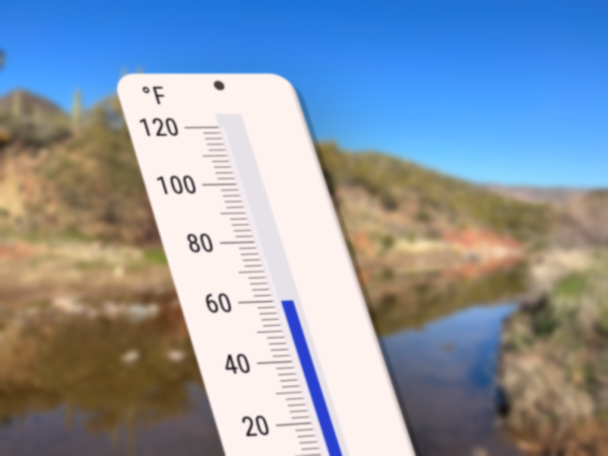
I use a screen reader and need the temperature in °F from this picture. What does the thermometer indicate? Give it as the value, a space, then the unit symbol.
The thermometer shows 60 °F
